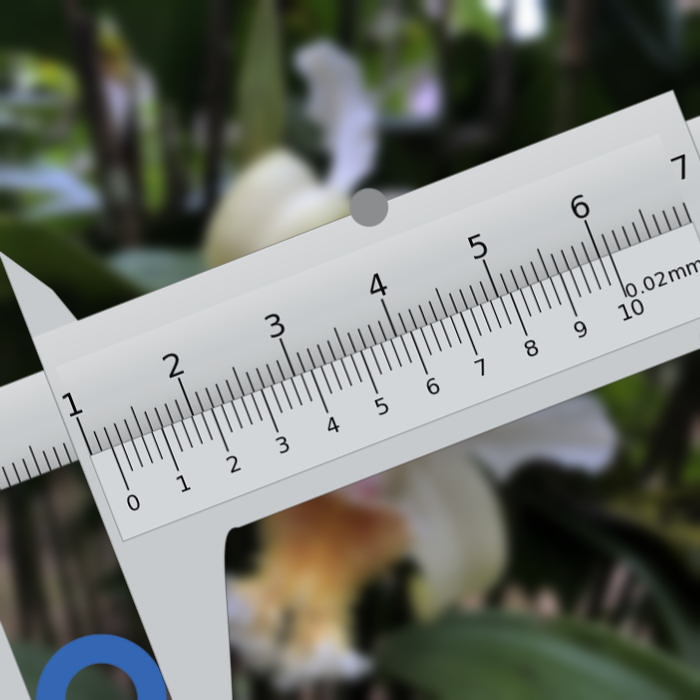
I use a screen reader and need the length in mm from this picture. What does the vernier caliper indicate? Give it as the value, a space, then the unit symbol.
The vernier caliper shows 12.0 mm
